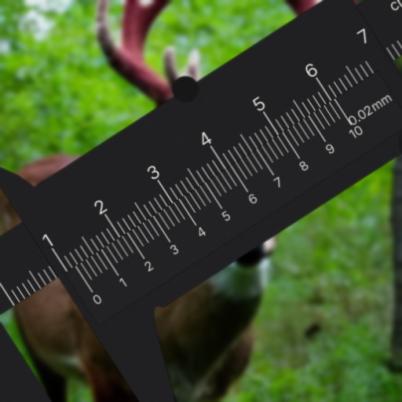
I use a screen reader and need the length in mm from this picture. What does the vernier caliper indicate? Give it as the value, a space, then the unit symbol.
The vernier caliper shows 11.6 mm
